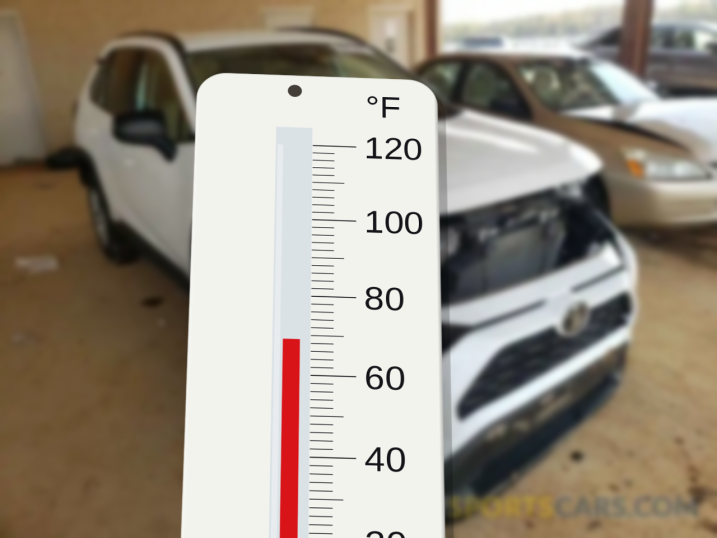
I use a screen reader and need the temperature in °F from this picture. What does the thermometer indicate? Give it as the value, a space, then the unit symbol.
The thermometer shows 69 °F
